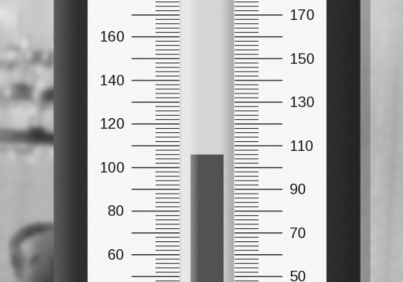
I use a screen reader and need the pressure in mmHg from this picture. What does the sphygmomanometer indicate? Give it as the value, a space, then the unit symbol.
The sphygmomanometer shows 106 mmHg
